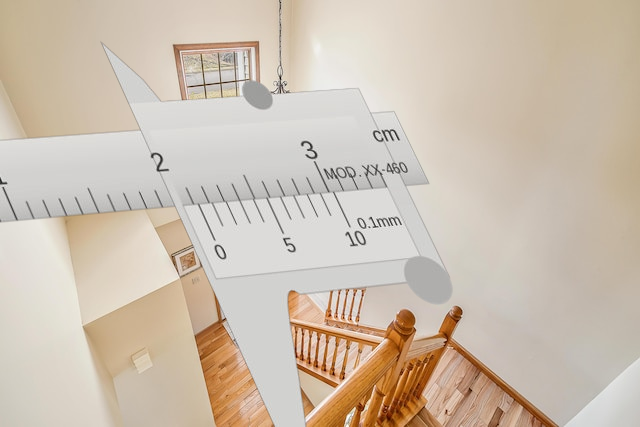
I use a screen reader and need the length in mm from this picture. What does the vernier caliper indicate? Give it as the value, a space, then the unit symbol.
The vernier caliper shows 21.3 mm
